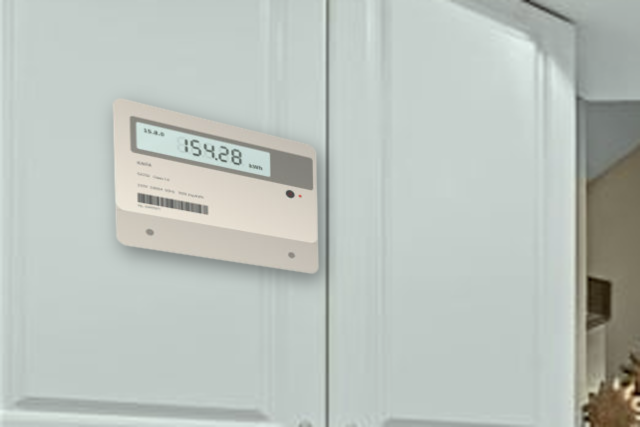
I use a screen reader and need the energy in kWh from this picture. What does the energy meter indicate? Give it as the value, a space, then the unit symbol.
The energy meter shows 154.28 kWh
